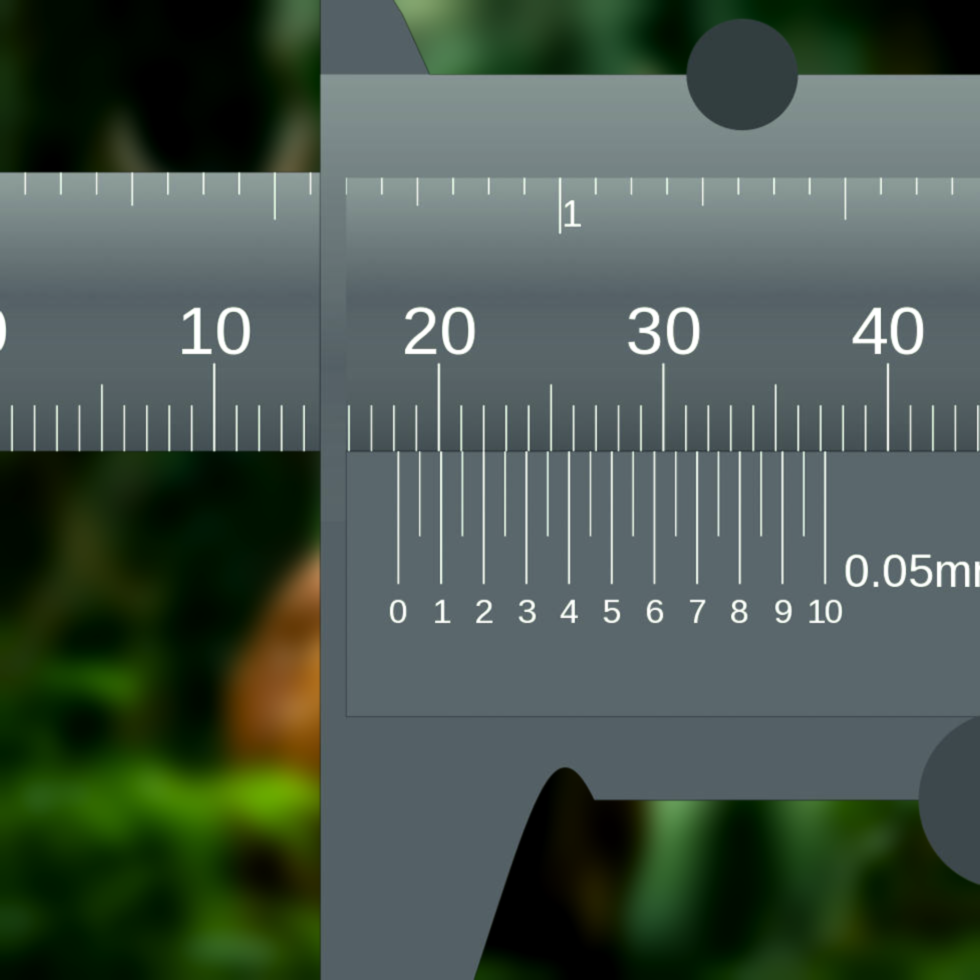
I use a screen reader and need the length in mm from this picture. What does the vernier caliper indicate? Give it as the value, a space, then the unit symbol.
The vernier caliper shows 18.2 mm
